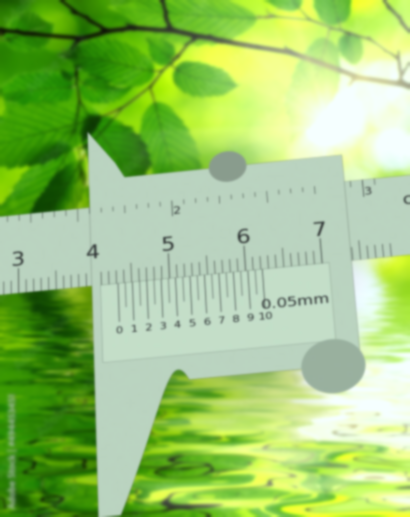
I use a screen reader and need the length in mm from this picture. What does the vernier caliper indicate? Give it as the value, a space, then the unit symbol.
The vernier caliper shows 43.2 mm
